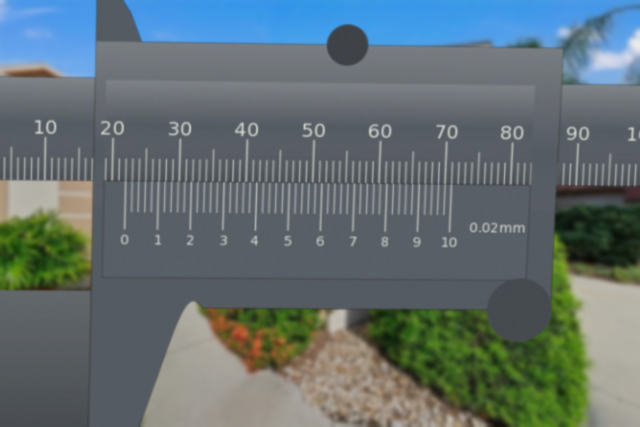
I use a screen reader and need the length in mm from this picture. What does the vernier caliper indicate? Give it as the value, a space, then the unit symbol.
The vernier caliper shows 22.0 mm
